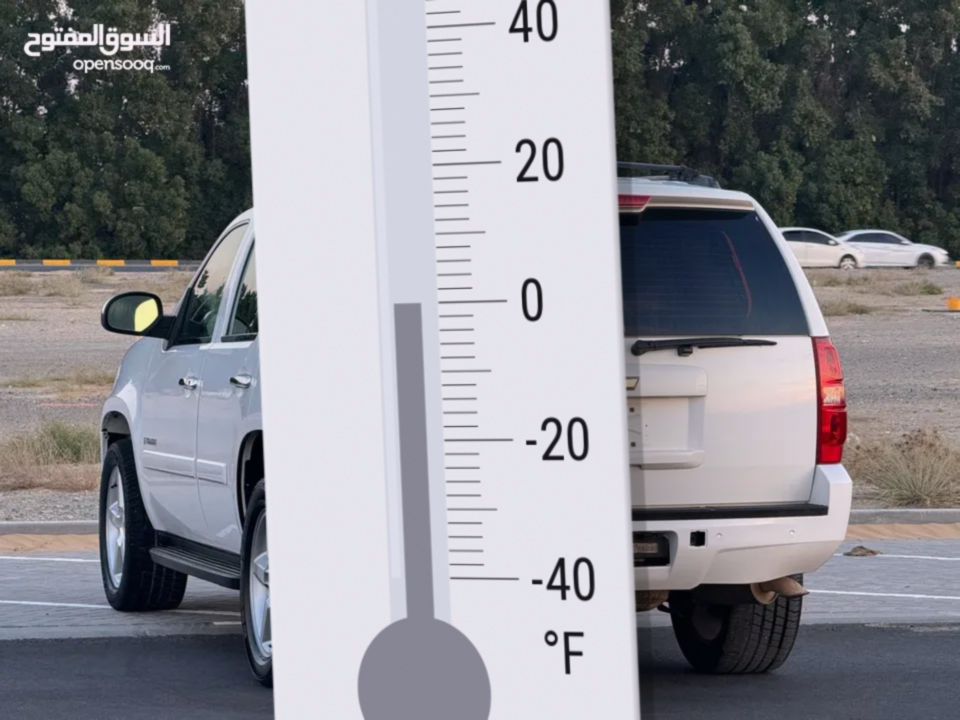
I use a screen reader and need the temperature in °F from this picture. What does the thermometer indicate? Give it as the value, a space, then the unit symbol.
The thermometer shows 0 °F
